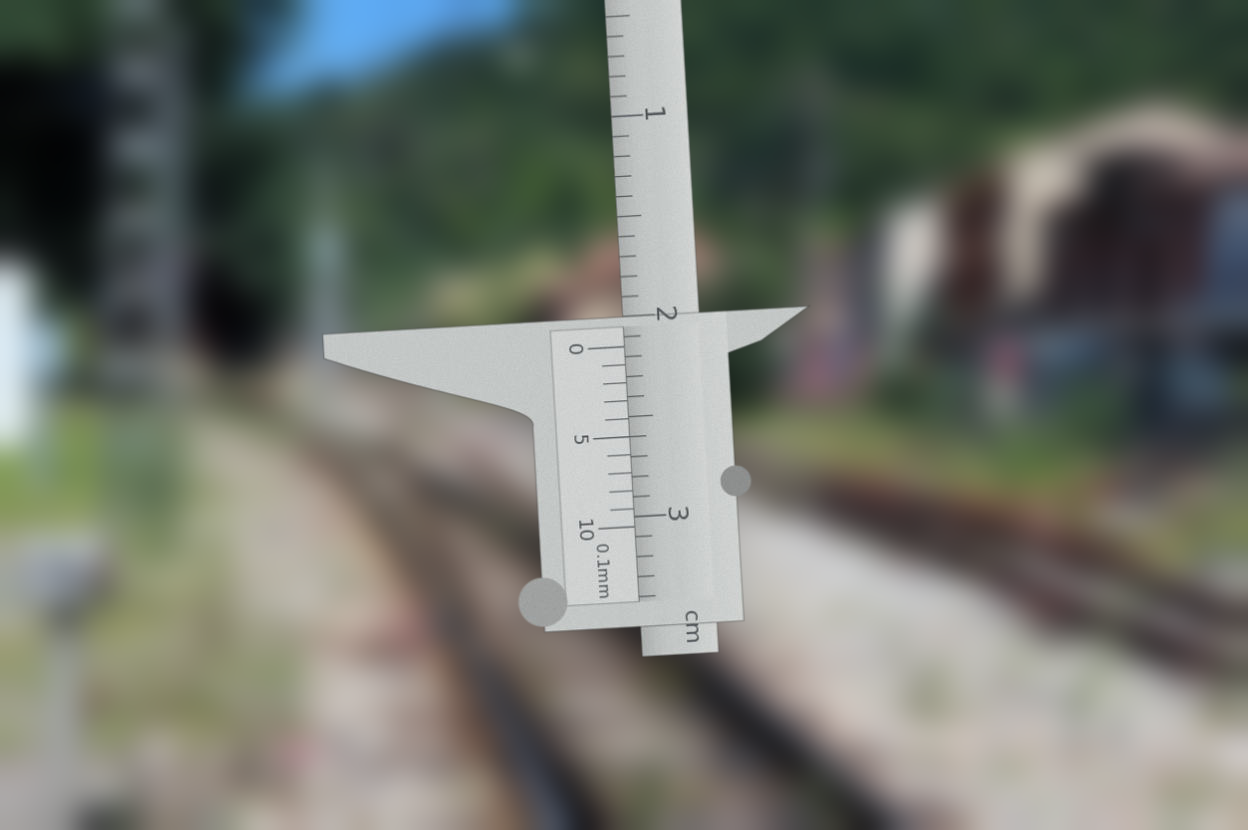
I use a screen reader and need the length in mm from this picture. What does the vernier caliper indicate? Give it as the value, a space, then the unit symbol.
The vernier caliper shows 21.5 mm
